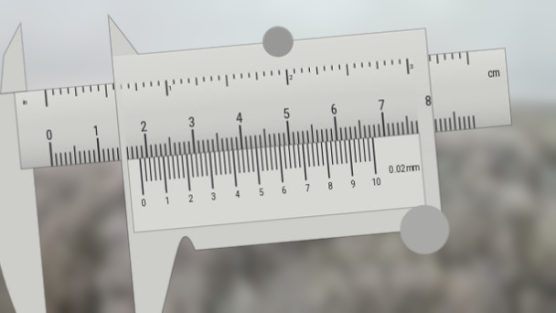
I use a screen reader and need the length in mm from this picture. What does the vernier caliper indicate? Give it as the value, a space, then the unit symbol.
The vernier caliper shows 18.5 mm
